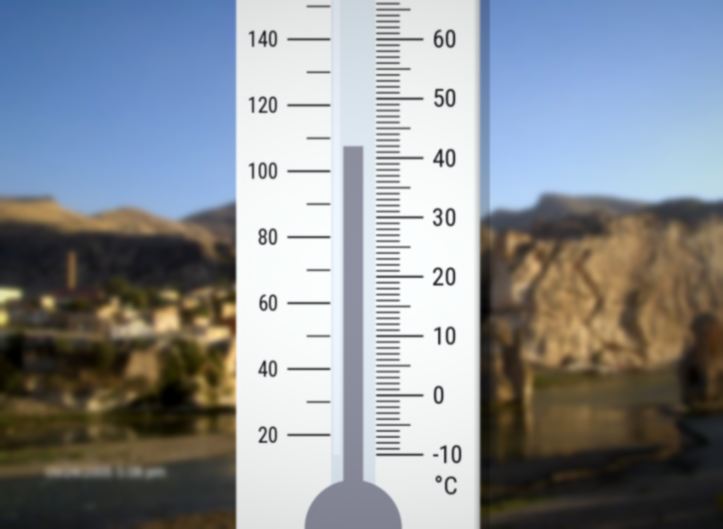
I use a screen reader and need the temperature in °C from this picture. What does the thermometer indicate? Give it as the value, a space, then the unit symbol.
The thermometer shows 42 °C
